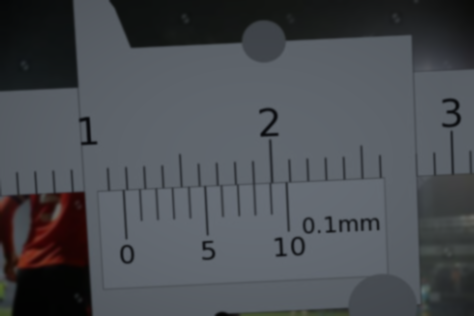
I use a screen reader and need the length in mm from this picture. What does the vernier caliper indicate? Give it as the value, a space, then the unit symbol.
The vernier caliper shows 11.8 mm
